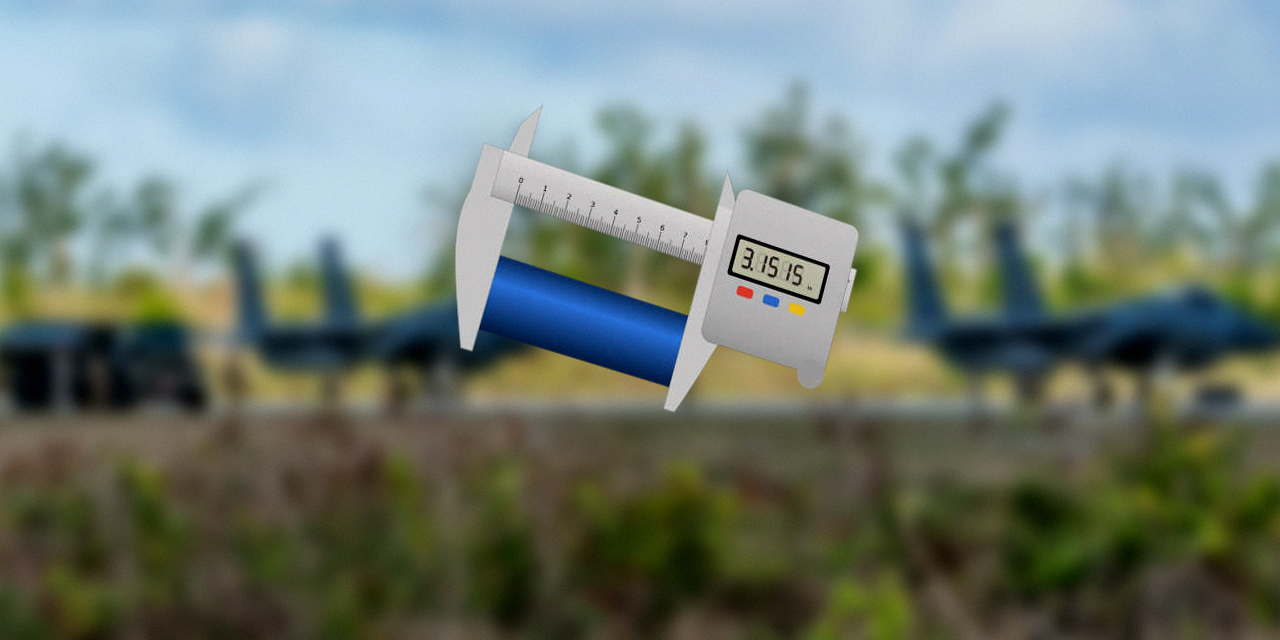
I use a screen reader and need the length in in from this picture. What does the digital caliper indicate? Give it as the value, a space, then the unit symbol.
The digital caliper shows 3.1515 in
